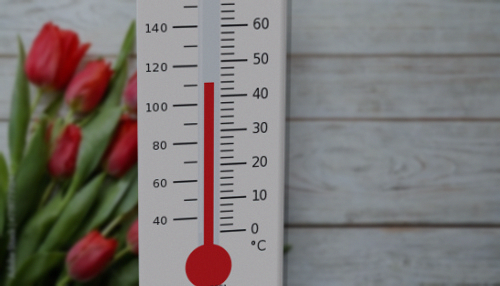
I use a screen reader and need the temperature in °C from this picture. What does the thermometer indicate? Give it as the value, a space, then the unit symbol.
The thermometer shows 44 °C
